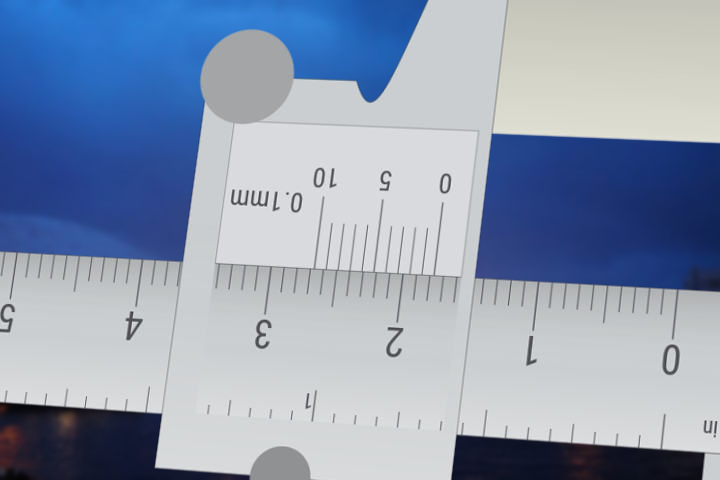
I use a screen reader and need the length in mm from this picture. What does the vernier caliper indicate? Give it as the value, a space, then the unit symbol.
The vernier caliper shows 17.7 mm
